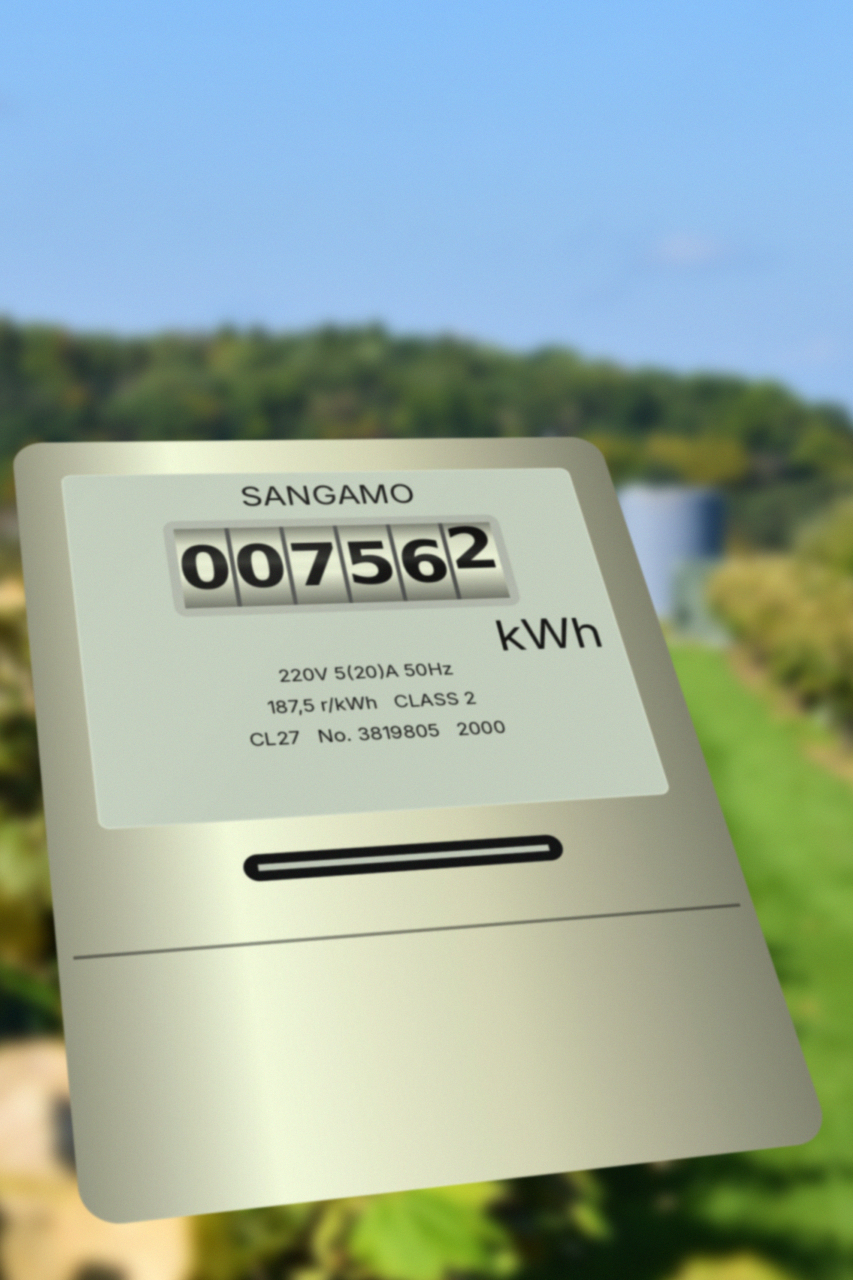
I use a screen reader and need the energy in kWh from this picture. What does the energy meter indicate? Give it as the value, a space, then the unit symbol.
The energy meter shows 7562 kWh
